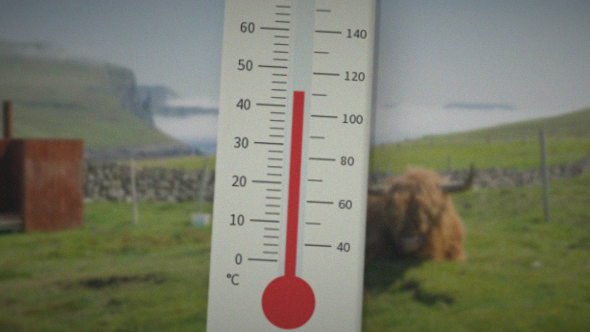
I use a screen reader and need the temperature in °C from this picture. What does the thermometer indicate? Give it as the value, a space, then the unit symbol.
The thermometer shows 44 °C
